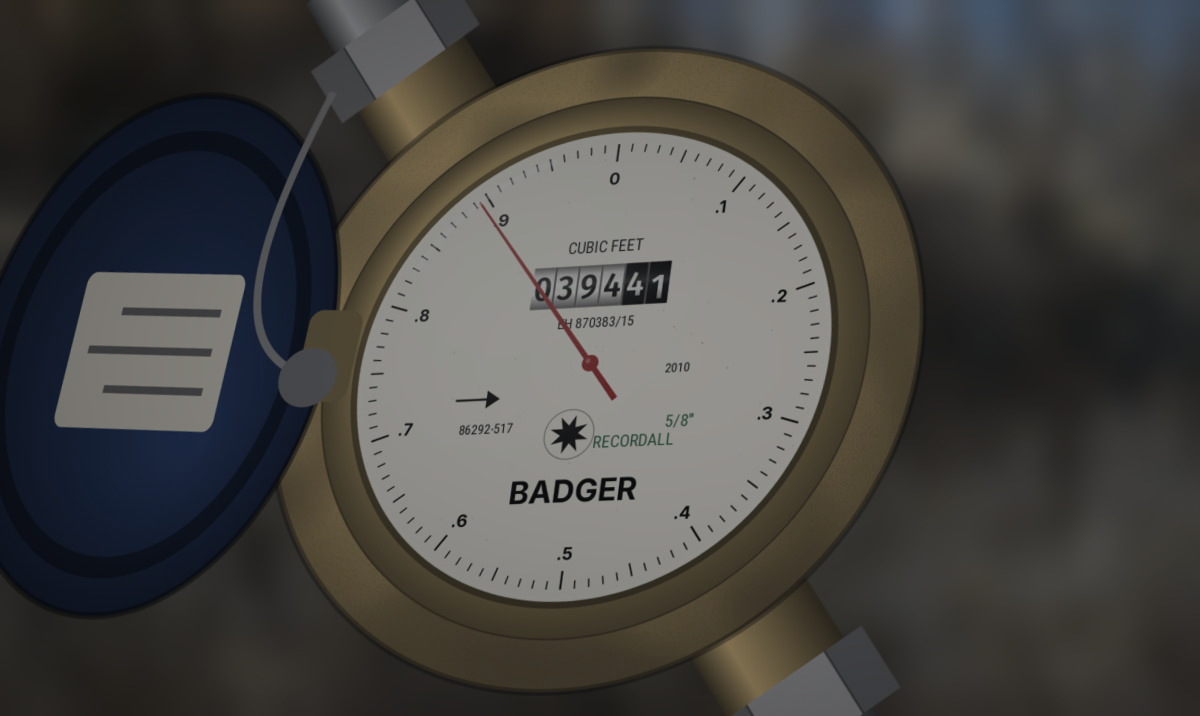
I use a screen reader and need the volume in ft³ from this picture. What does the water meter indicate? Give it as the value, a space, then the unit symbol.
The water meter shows 39440.89 ft³
